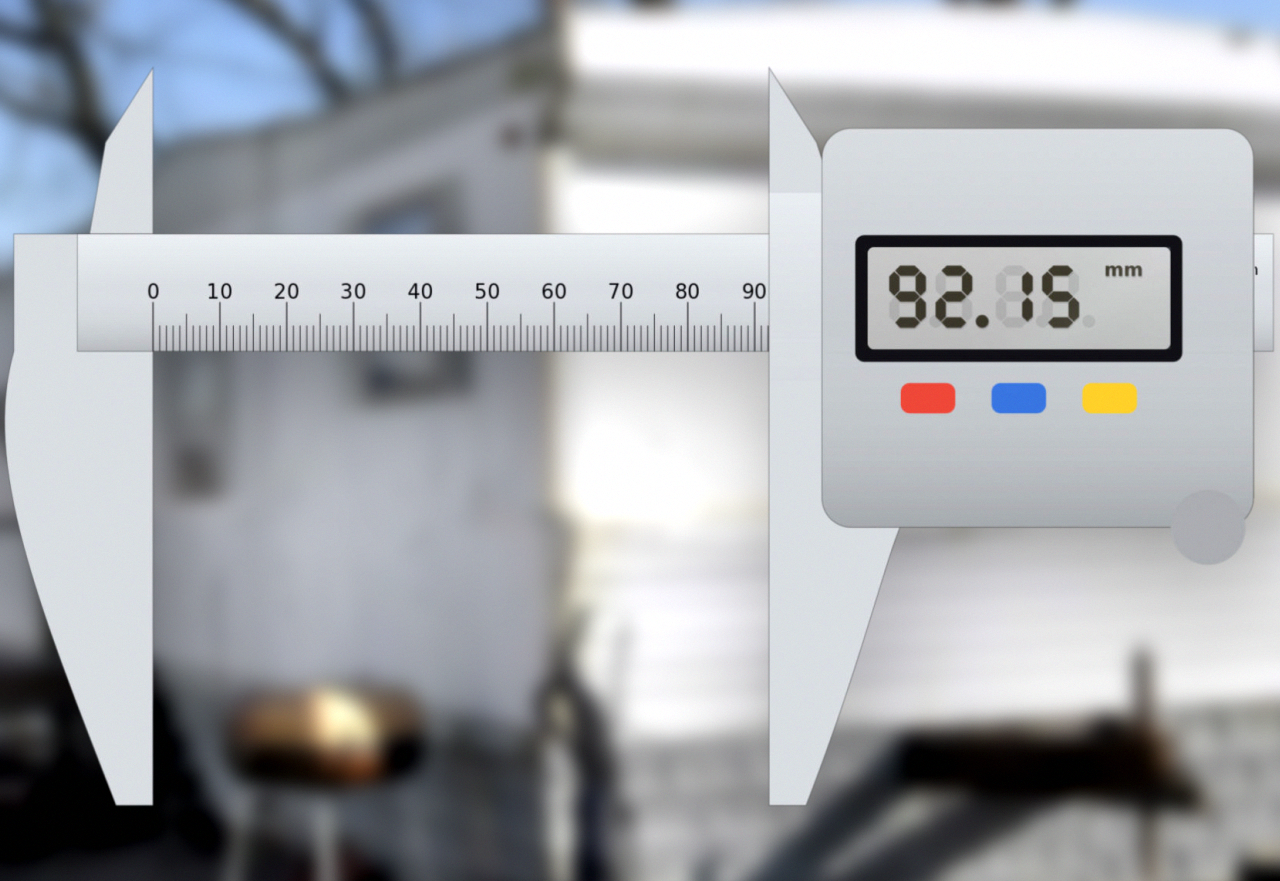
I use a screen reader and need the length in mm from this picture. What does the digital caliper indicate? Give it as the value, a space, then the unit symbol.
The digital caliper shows 92.15 mm
